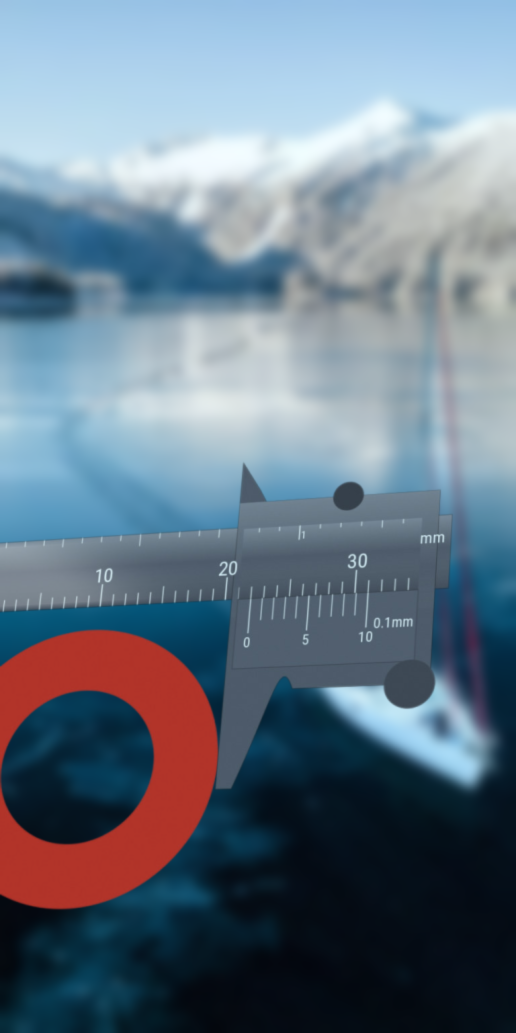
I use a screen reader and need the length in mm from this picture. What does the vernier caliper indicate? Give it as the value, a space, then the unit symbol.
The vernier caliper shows 22.0 mm
